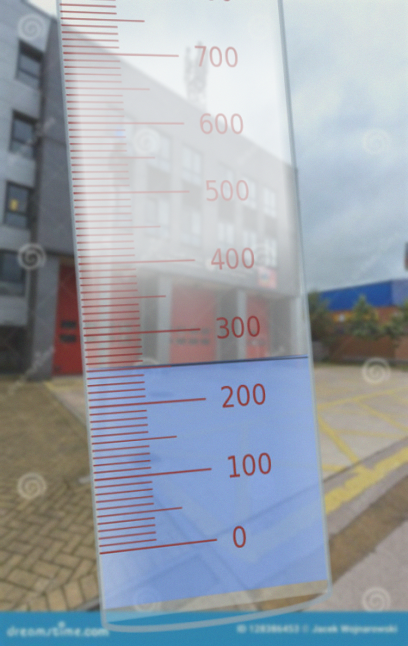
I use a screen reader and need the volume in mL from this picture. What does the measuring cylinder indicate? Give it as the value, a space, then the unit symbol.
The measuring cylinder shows 250 mL
